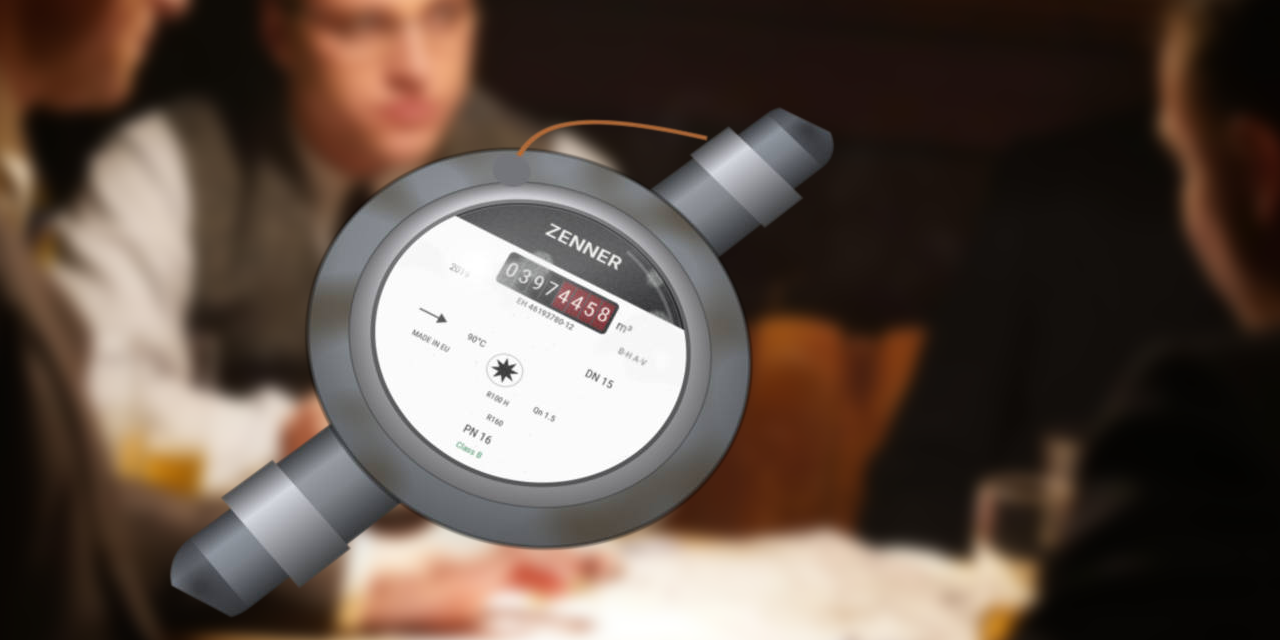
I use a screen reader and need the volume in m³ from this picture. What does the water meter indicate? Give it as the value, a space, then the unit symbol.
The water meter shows 397.4458 m³
